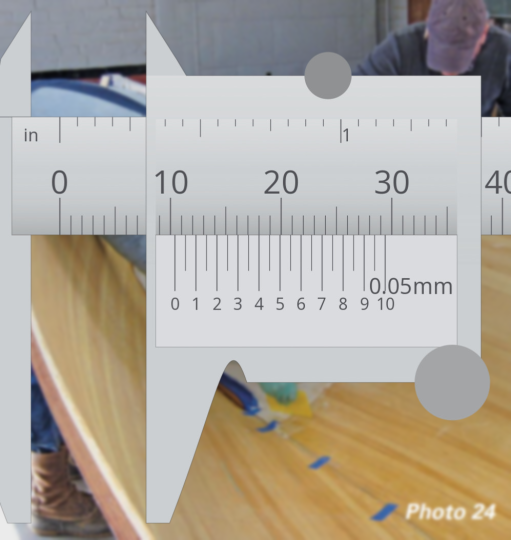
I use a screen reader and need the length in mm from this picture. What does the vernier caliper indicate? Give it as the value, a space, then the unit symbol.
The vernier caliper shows 10.4 mm
